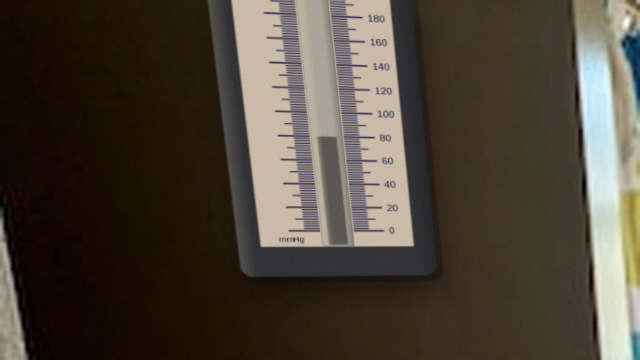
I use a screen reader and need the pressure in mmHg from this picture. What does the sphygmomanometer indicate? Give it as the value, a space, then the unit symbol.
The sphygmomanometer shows 80 mmHg
